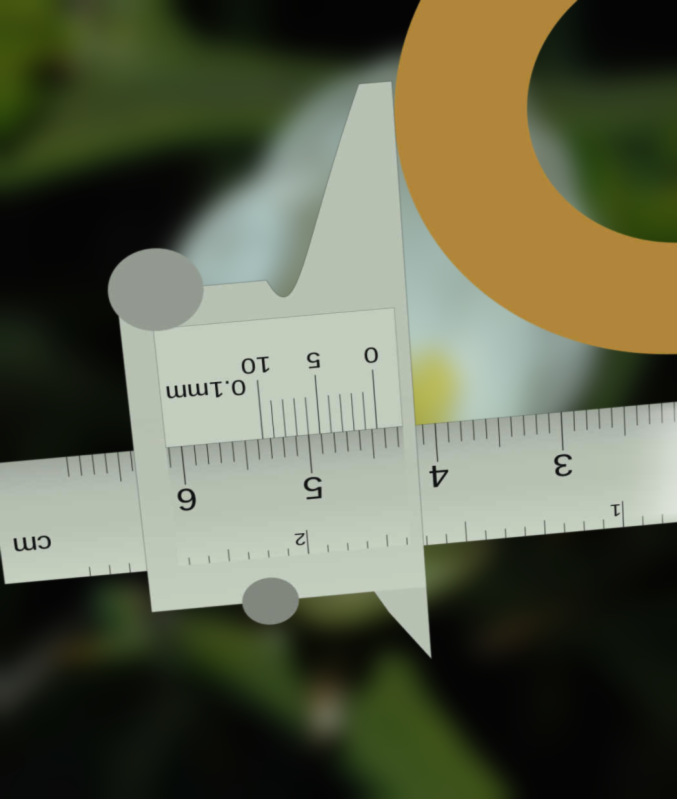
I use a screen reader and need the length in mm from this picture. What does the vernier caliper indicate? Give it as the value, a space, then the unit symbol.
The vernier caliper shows 44.6 mm
